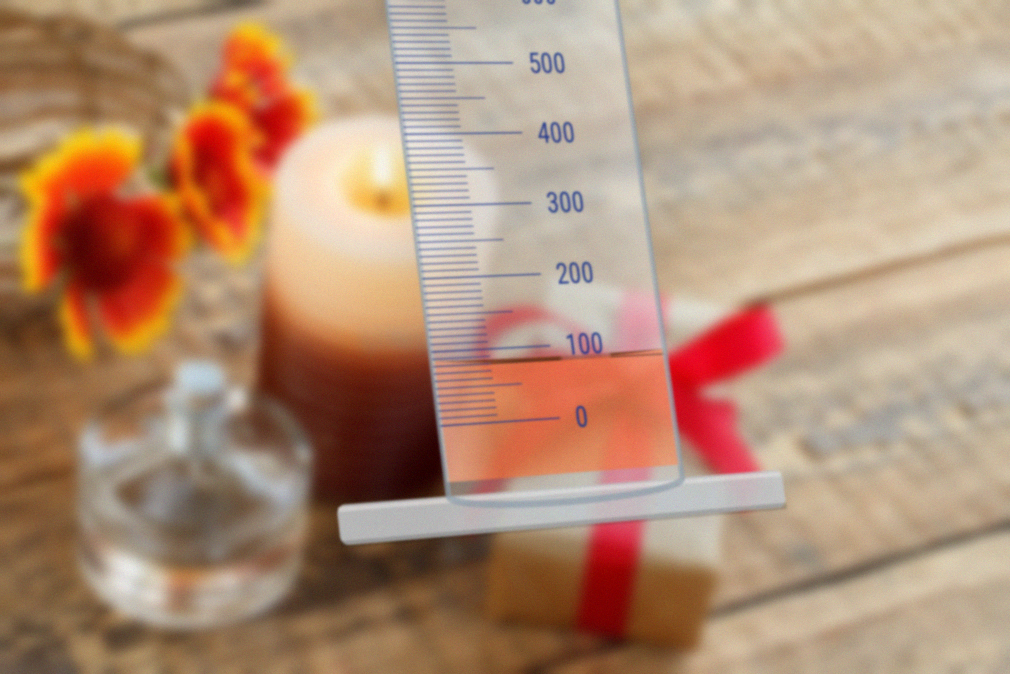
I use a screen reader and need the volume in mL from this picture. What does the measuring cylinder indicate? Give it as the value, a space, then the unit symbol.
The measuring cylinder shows 80 mL
